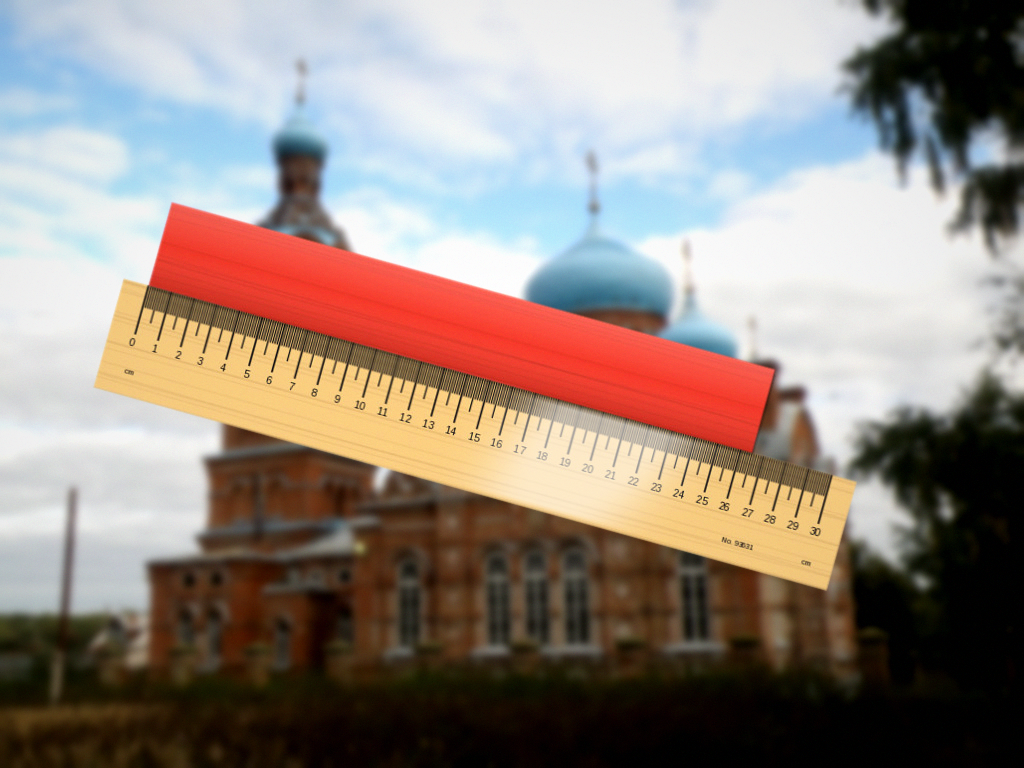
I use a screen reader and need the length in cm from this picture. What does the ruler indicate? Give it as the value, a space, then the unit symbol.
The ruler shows 26.5 cm
